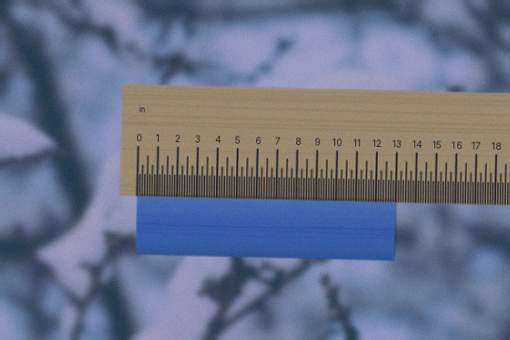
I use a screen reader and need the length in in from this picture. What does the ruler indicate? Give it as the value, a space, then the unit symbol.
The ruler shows 13 in
